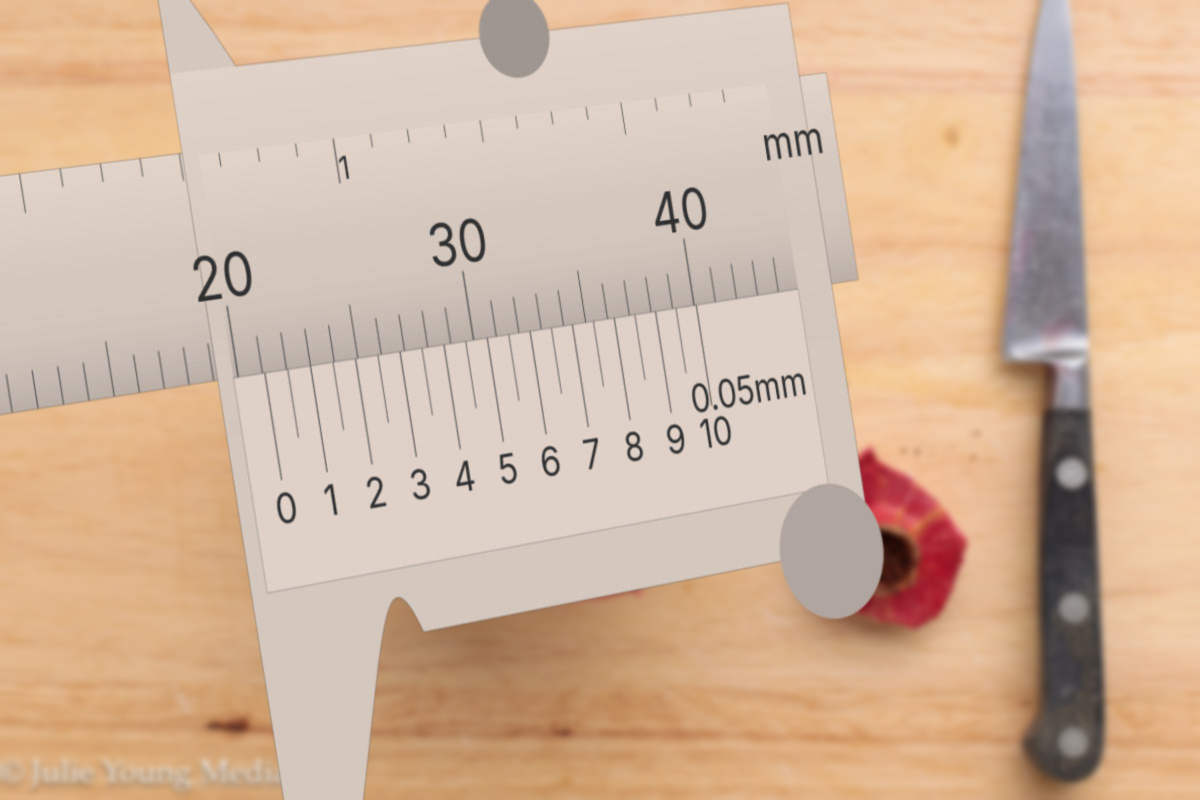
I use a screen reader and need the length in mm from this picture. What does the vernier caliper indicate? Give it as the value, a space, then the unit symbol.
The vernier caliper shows 21.1 mm
